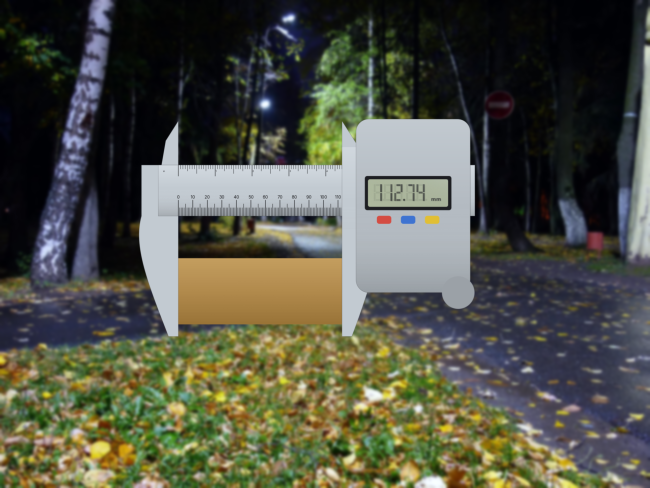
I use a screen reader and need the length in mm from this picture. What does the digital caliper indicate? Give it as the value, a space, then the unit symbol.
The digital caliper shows 112.74 mm
